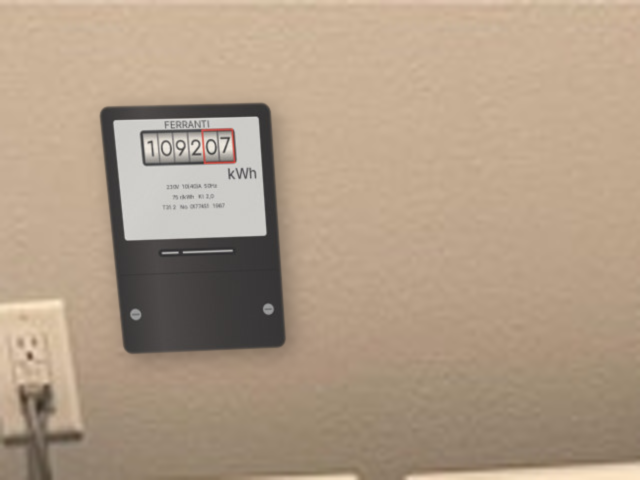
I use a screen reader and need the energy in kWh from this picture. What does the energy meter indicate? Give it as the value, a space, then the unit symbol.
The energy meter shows 1092.07 kWh
